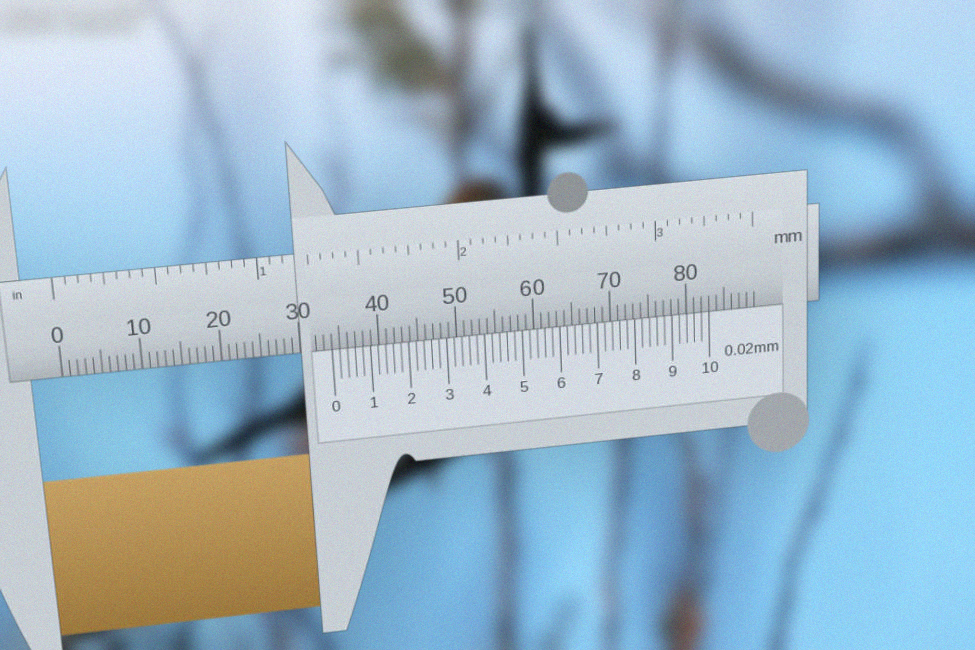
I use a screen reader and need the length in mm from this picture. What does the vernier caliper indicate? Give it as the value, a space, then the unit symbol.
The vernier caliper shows 34.0 mm
